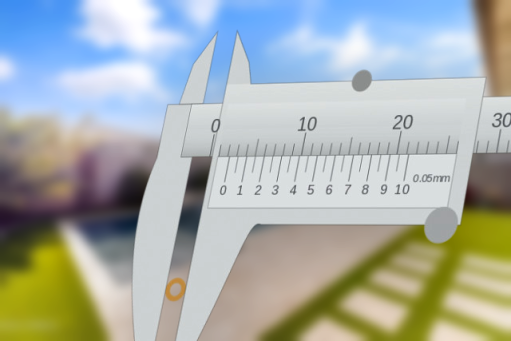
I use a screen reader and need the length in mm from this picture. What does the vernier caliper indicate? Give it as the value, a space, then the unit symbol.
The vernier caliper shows 2.2 mm
